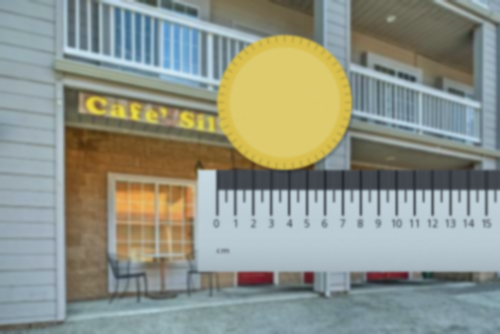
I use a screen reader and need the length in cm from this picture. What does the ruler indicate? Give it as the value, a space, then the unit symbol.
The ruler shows 7.5 cm
